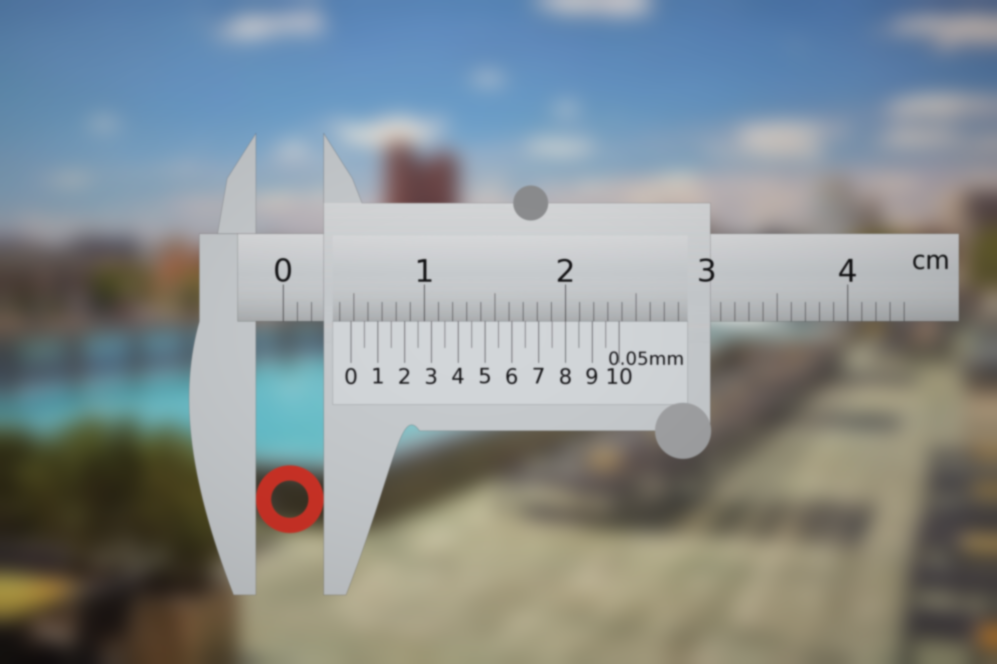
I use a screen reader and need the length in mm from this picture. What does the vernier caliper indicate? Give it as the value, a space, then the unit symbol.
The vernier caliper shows 4.8 mm
